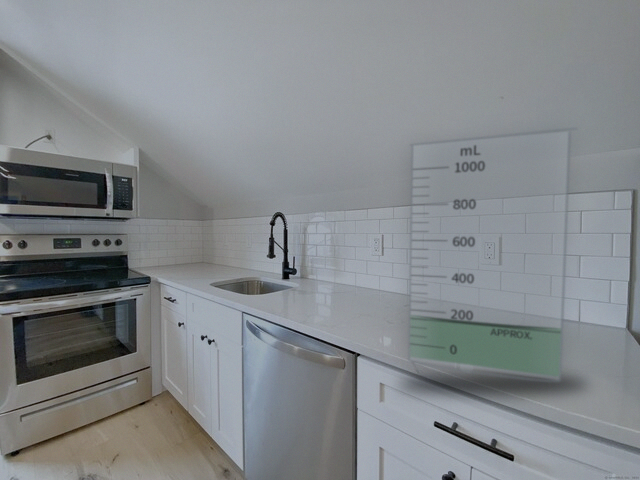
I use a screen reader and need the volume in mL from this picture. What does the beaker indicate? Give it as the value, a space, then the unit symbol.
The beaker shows 150 mL
